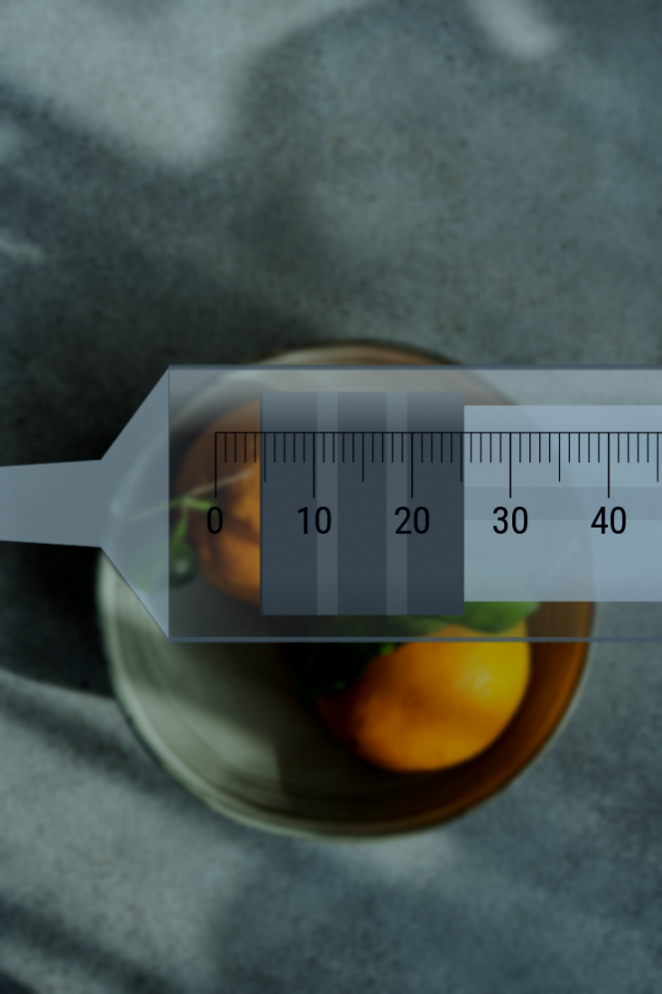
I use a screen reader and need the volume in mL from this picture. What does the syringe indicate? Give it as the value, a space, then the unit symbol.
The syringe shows 4.5 mL
